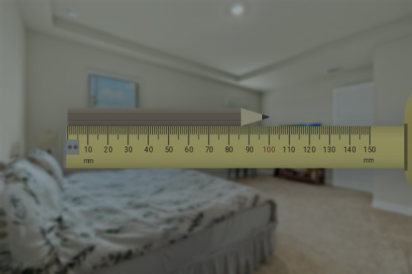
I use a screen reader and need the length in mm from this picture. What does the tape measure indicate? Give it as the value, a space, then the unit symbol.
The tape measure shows 100 mm
